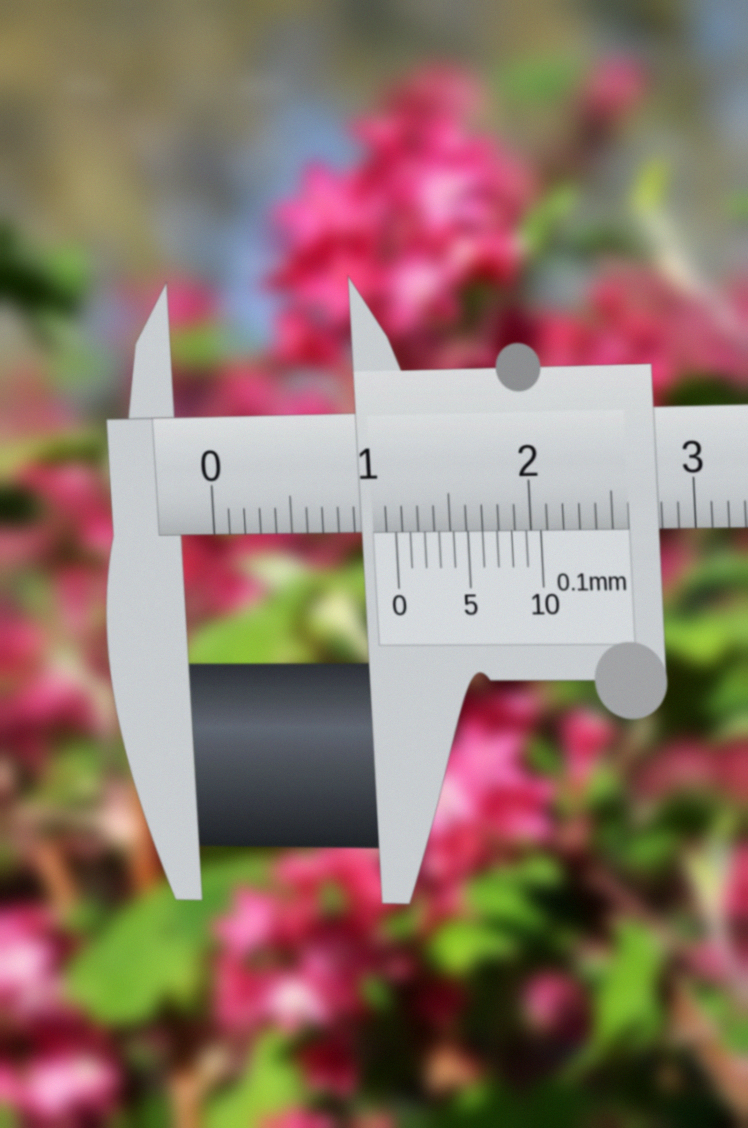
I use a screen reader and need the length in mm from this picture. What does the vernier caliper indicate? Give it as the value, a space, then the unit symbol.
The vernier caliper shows 11.6 mm
